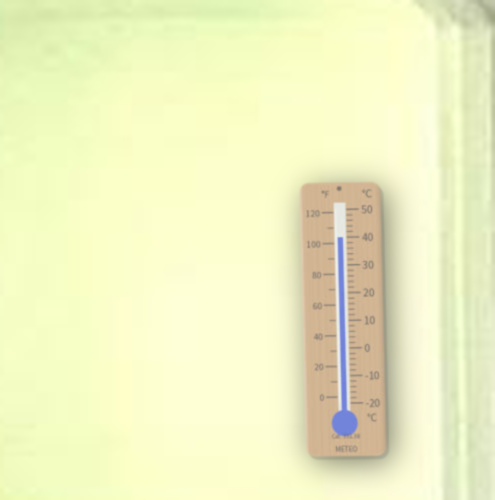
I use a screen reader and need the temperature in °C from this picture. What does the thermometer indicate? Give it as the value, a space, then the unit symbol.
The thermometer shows 40 °C
